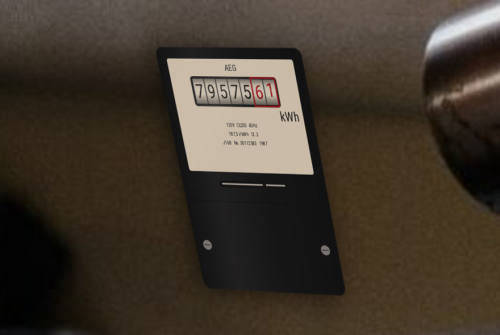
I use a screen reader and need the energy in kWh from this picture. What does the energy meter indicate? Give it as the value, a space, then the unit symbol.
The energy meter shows 79575.61 kWh
